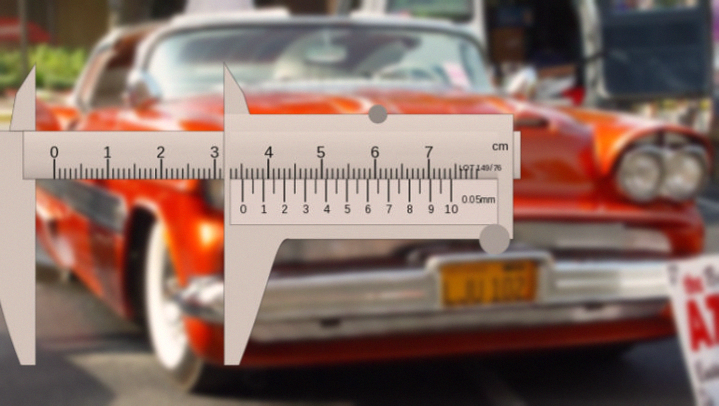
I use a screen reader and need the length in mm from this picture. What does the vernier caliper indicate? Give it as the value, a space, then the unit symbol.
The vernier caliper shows 35.2 mm
